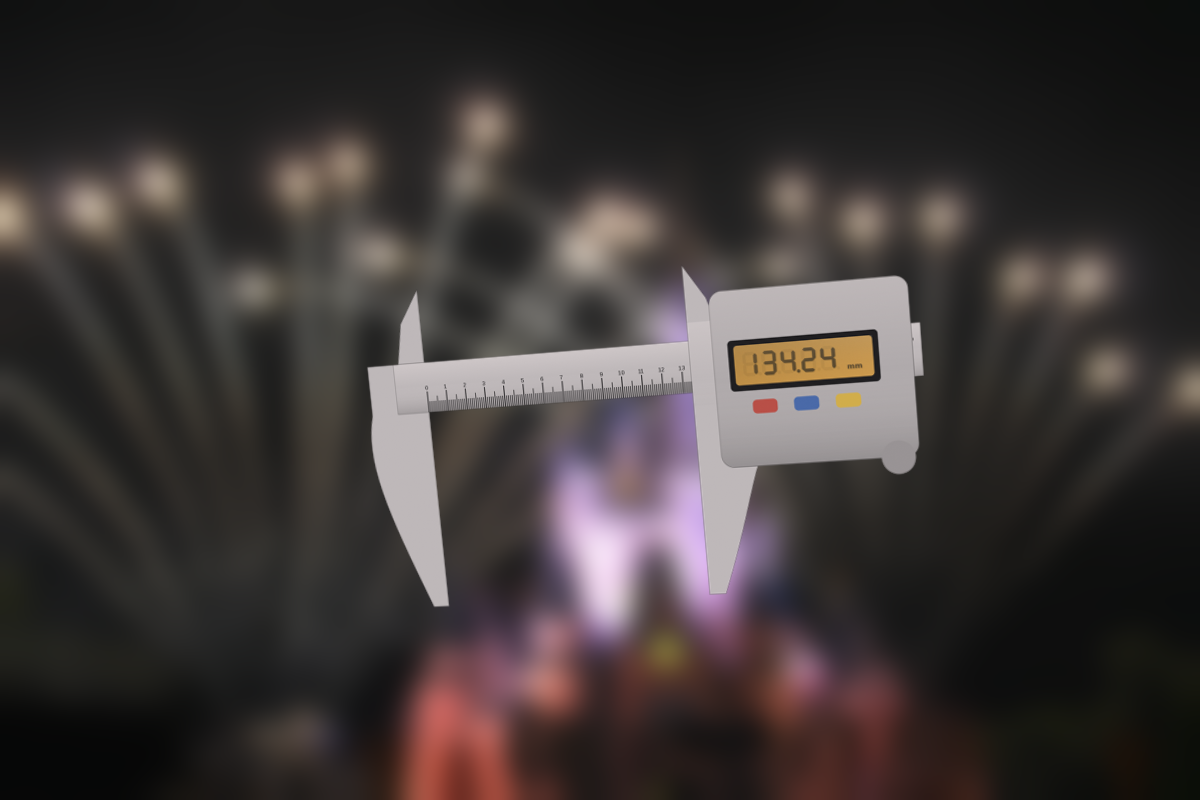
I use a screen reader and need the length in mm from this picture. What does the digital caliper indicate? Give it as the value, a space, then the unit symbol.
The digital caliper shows 134.24 mm
